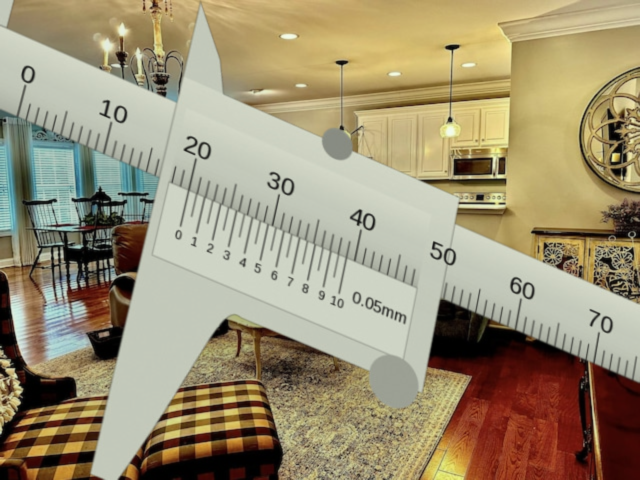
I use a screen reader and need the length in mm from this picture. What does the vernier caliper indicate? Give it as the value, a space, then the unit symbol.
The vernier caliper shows 20.0 mm
